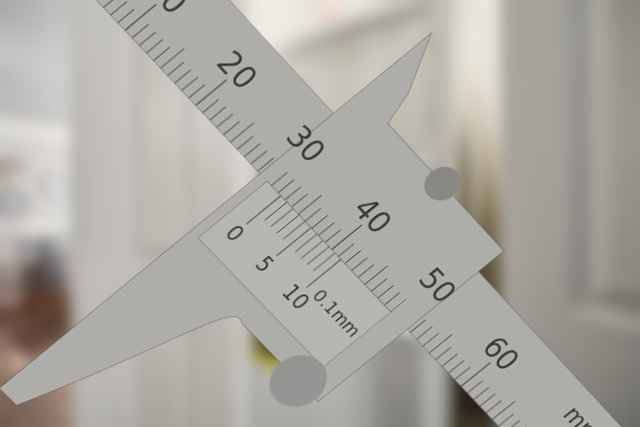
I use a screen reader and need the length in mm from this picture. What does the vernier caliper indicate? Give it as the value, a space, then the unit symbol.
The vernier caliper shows 32.4 mm
